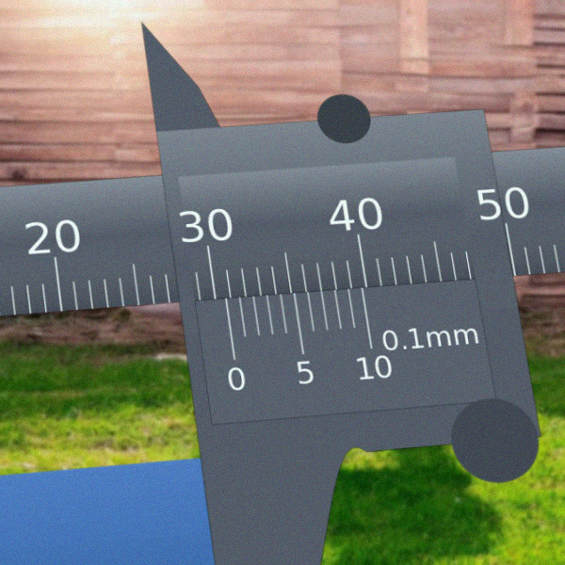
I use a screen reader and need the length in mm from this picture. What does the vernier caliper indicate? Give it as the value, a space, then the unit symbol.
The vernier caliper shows 30.7 mm
